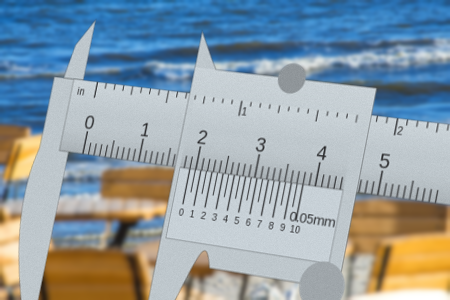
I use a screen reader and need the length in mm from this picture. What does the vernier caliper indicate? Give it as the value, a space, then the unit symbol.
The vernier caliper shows 19.0 mm
